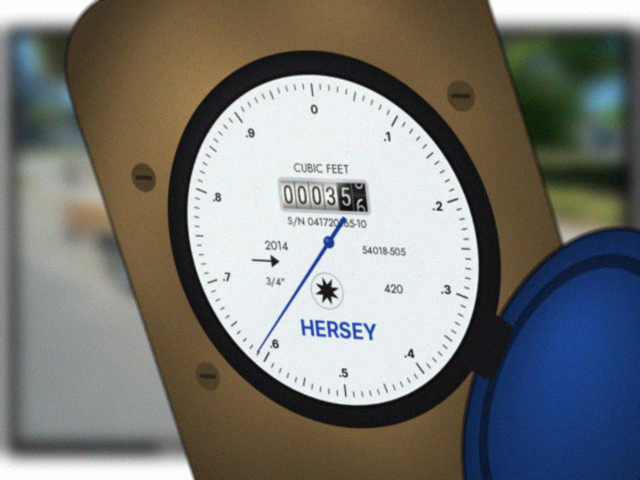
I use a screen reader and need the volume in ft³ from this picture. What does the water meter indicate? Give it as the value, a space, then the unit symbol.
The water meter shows 355.61 ft³
